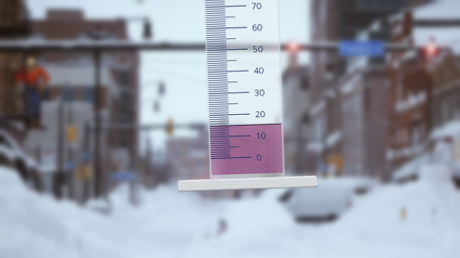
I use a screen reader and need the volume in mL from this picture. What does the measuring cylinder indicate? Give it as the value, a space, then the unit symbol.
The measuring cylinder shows 15 mL
